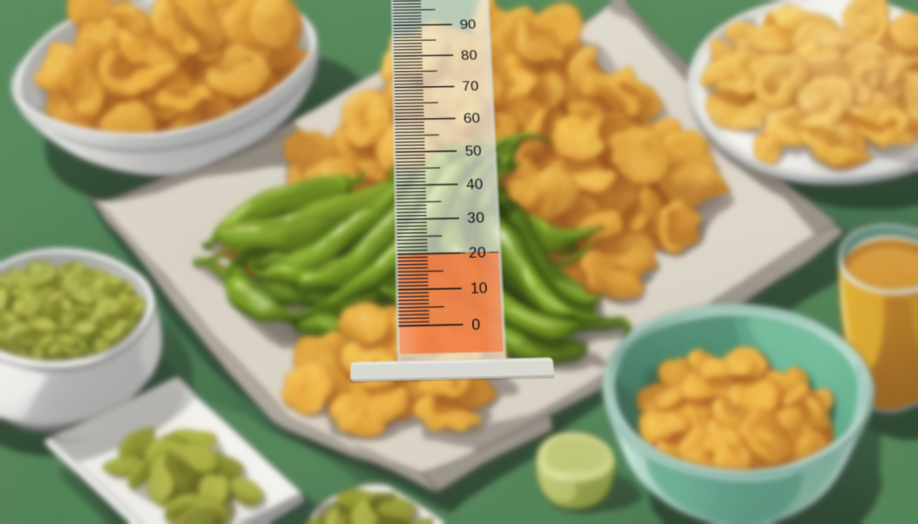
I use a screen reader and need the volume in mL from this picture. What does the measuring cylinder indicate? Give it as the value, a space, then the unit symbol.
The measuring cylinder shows 20 mL
